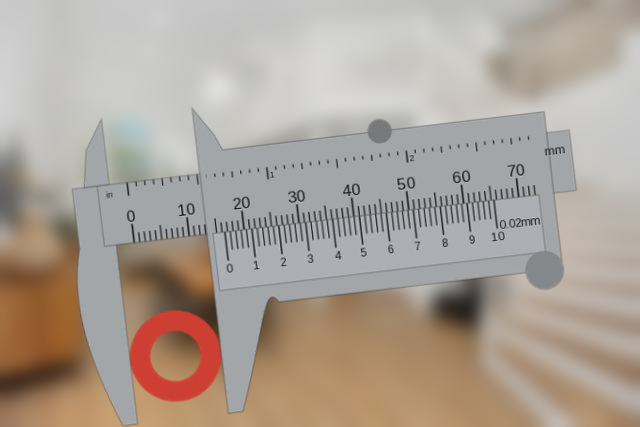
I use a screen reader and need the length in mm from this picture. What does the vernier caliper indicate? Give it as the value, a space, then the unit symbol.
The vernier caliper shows 16.5 mm
